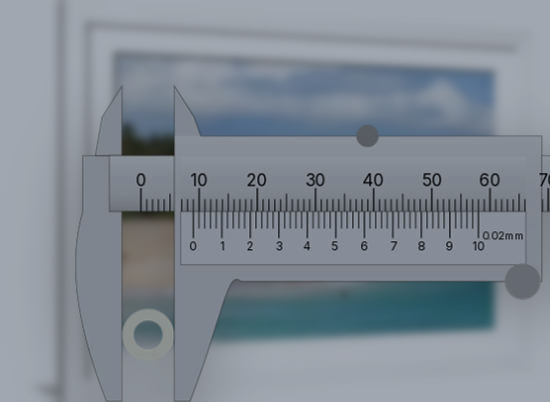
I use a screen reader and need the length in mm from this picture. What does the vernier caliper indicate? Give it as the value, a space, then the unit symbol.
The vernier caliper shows 9.0 mm
